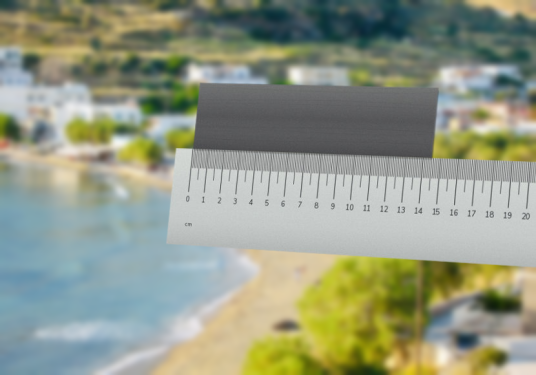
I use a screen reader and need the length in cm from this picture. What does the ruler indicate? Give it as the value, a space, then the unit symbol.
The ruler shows 14.5 cm
